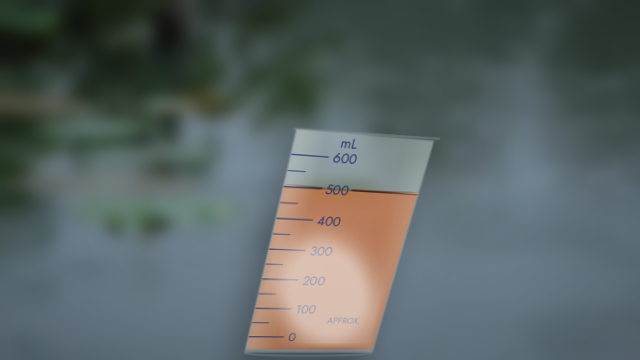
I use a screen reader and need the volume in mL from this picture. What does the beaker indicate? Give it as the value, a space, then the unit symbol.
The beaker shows 500 mL
